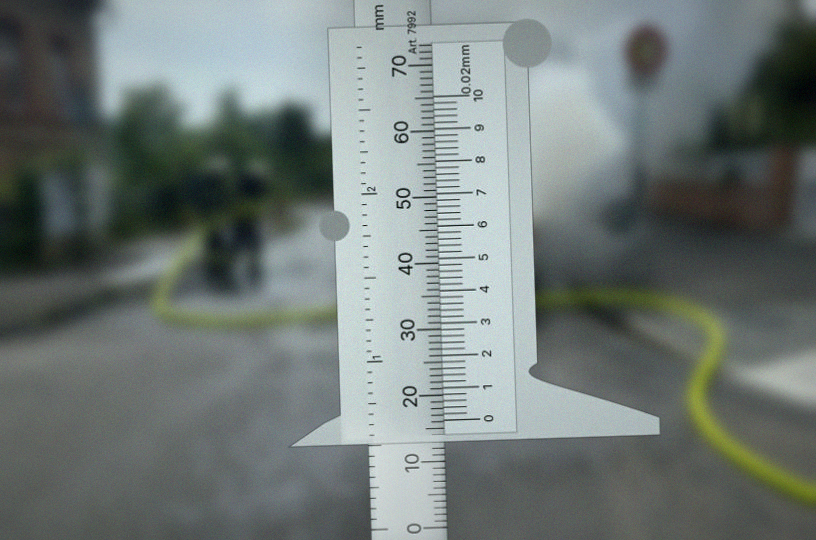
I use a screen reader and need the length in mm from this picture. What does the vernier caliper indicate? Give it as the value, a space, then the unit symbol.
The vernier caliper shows 16.2 mm
